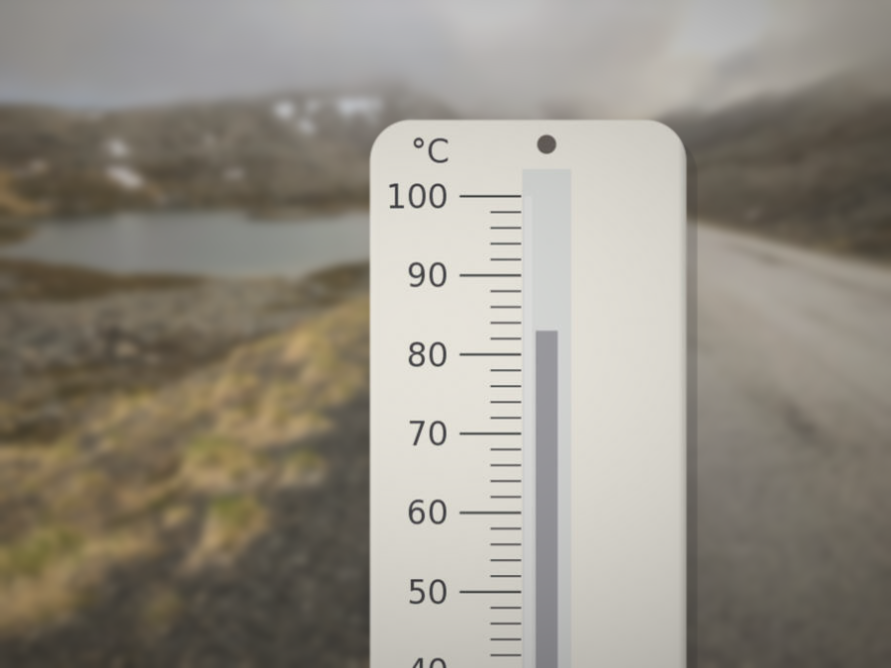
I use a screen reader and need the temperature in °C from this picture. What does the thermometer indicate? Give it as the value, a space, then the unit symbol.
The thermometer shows 83 °C
